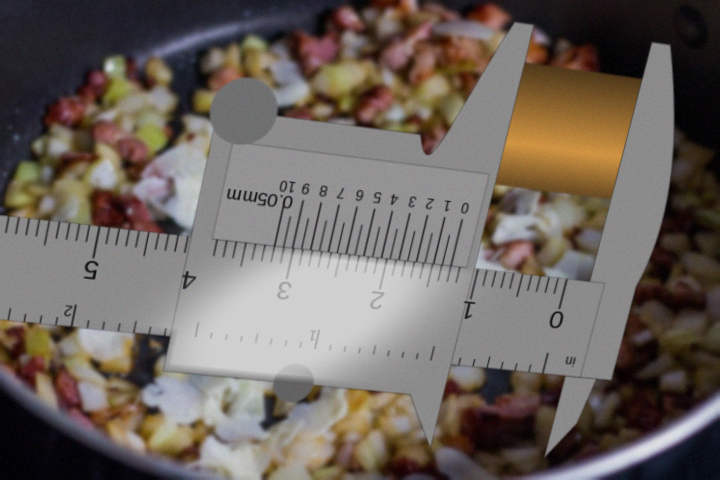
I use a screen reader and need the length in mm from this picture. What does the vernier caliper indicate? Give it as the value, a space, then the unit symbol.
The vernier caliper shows 13.0 mm
